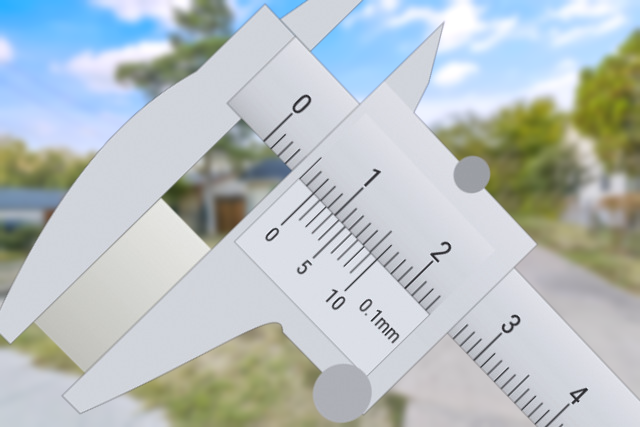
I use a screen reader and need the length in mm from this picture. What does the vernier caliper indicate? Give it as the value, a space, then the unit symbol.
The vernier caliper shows 7.0 mm
